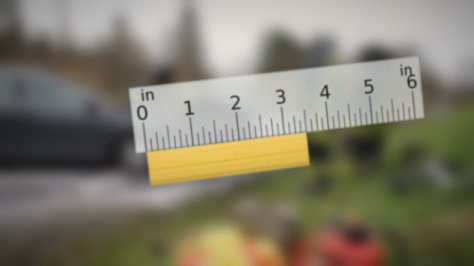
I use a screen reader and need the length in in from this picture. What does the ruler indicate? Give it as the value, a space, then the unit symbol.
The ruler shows 3.5 in
